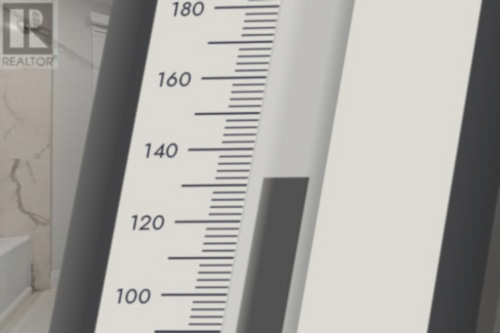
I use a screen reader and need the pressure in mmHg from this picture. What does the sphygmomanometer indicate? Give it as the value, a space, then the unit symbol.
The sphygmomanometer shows 132 mmHg
